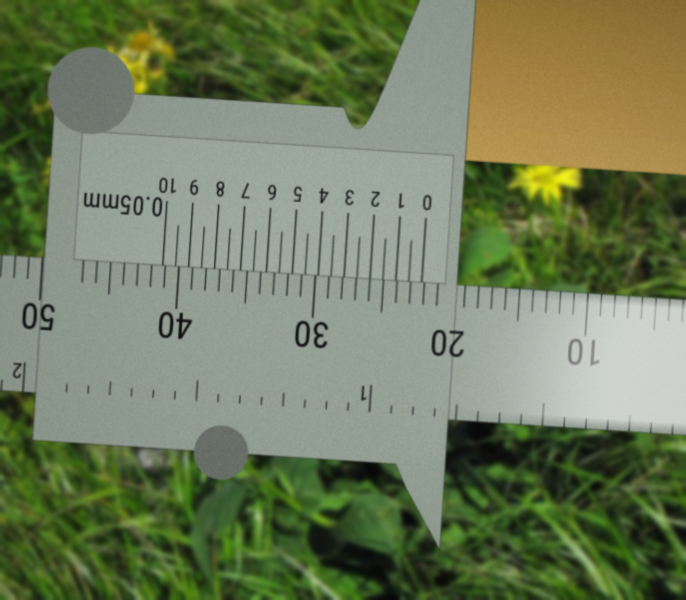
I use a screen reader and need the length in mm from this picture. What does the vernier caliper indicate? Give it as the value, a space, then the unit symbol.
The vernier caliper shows 22.2 mm
